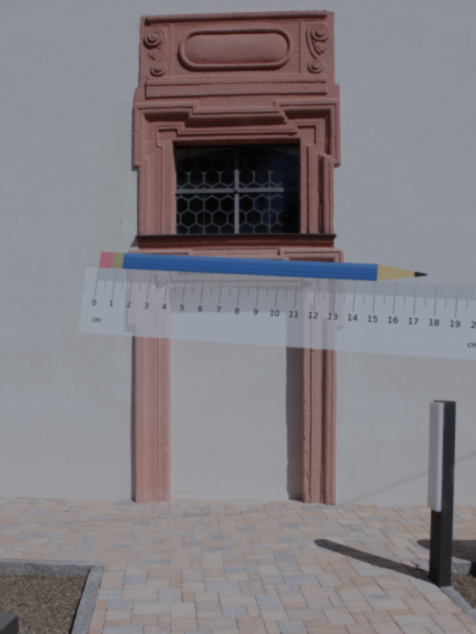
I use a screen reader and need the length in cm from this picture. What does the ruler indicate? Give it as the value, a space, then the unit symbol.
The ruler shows 17.5 cm
